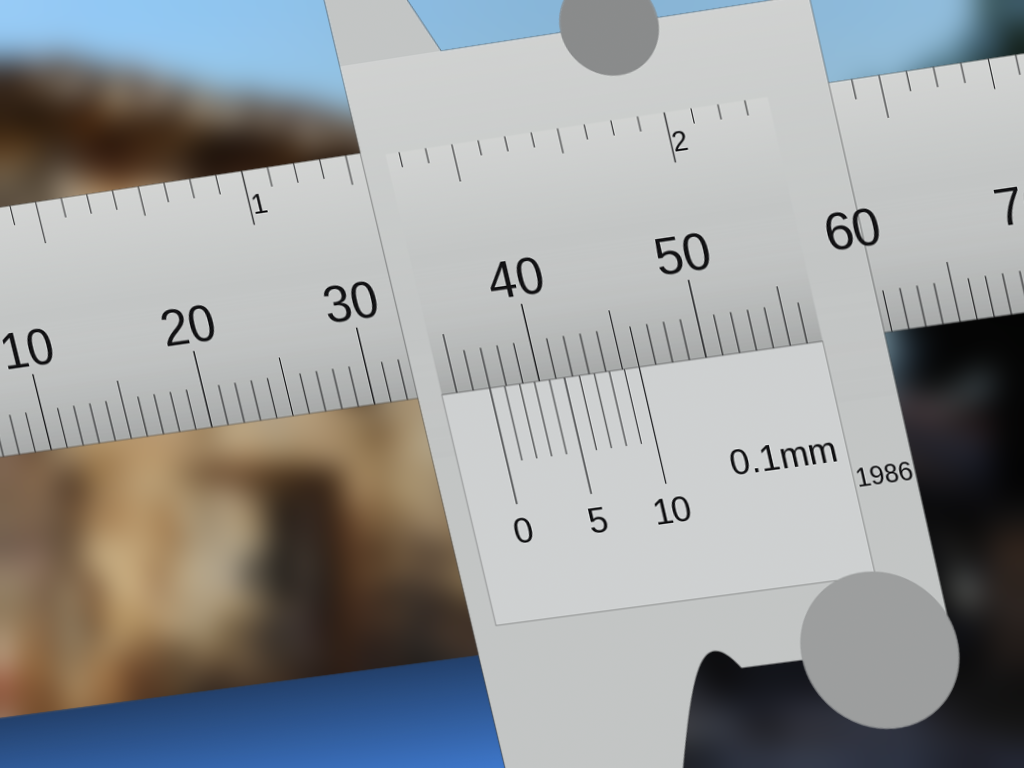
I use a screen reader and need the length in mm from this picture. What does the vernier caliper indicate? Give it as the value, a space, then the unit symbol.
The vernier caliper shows 37.0 mm
